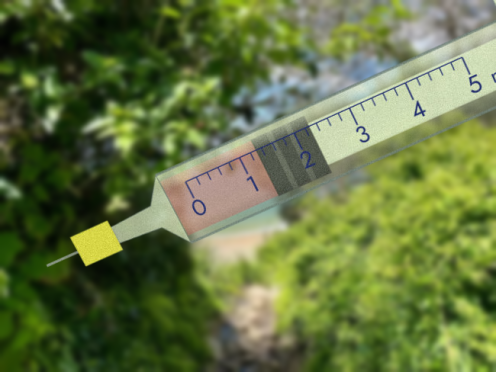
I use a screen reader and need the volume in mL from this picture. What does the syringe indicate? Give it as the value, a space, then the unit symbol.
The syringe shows 1.3 mL
